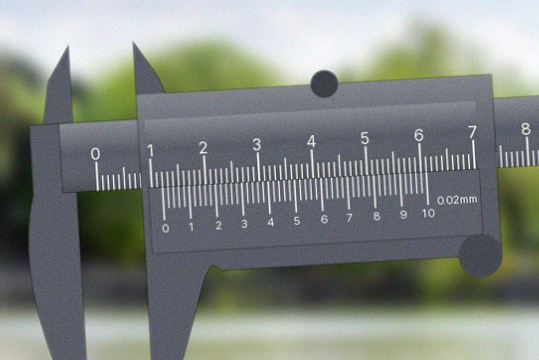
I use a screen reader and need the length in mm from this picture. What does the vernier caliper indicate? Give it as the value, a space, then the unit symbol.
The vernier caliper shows 12.0 mm
